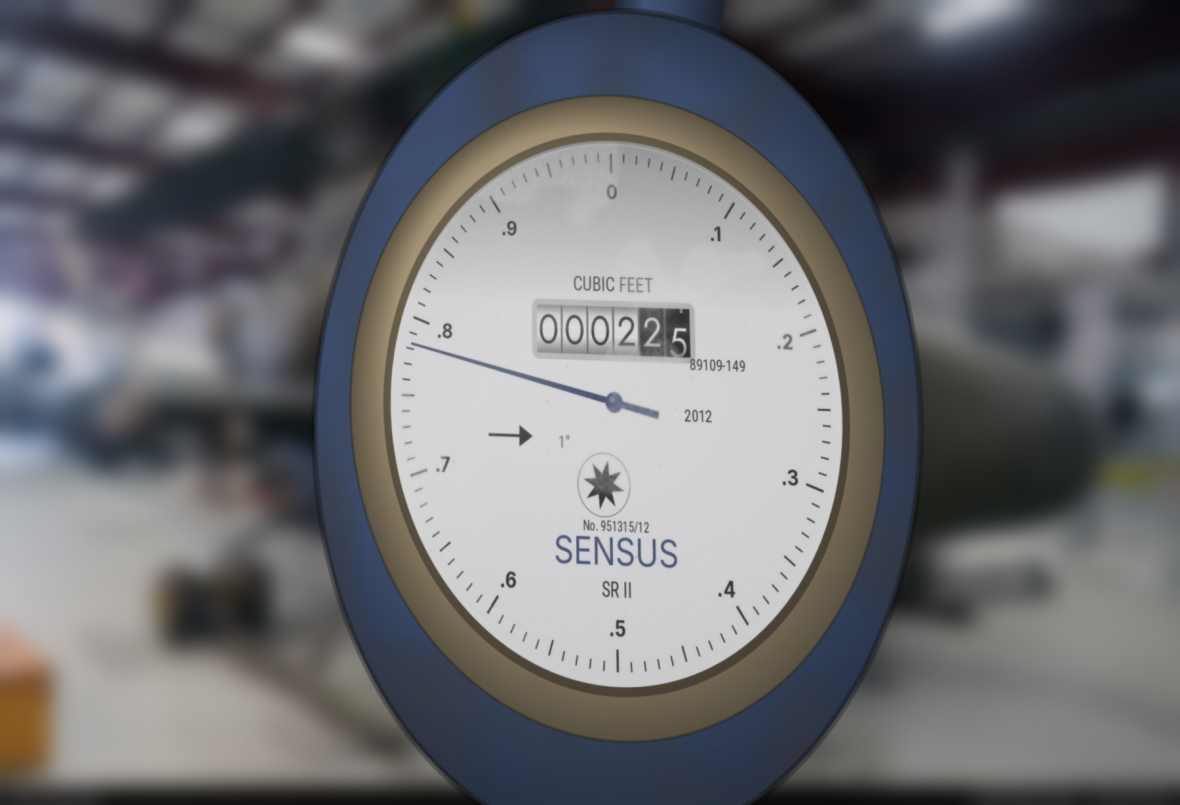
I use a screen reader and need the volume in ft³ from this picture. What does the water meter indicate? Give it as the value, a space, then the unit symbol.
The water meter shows 224.78 ft³
